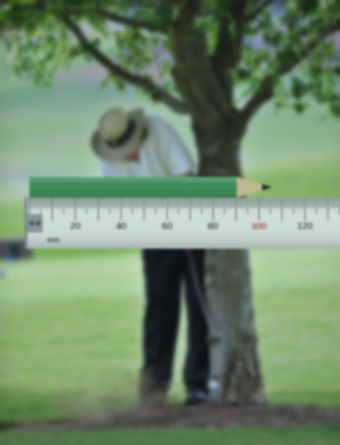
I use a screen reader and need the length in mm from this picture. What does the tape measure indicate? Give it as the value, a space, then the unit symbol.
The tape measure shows 105 mm
